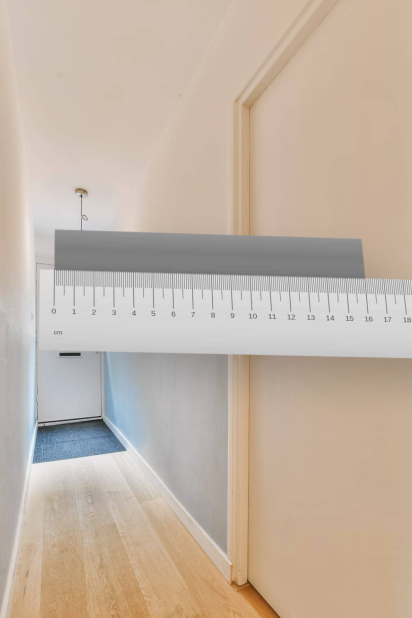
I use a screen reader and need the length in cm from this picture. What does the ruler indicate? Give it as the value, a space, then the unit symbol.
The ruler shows 16 cm
